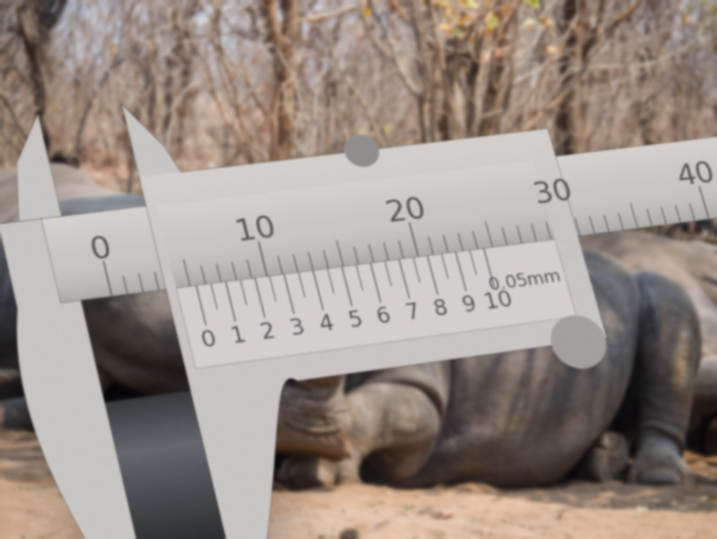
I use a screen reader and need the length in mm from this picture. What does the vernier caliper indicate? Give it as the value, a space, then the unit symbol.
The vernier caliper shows 5.4 mm
